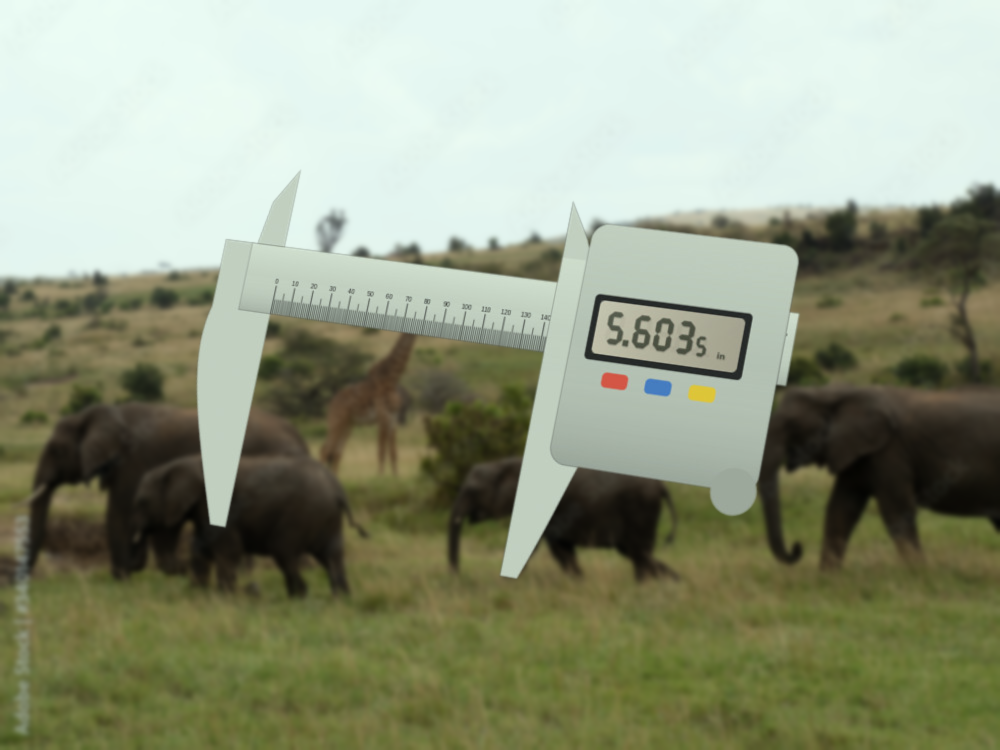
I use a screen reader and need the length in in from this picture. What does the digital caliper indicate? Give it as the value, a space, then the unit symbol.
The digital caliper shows 5.6035 in
